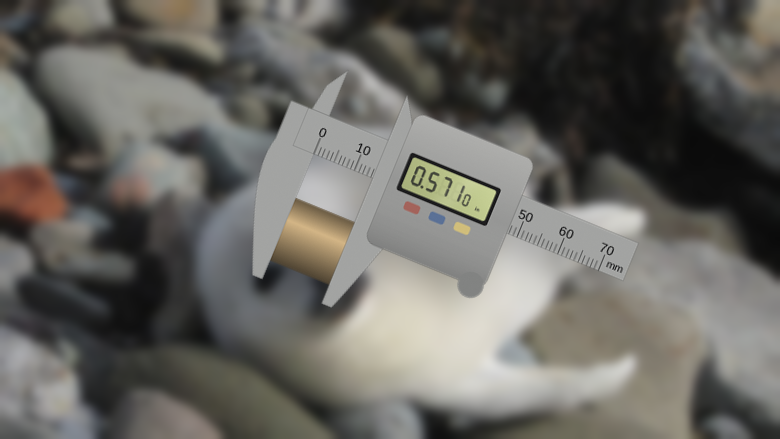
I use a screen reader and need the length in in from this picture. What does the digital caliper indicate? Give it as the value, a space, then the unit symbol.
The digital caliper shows 0.5710 in
